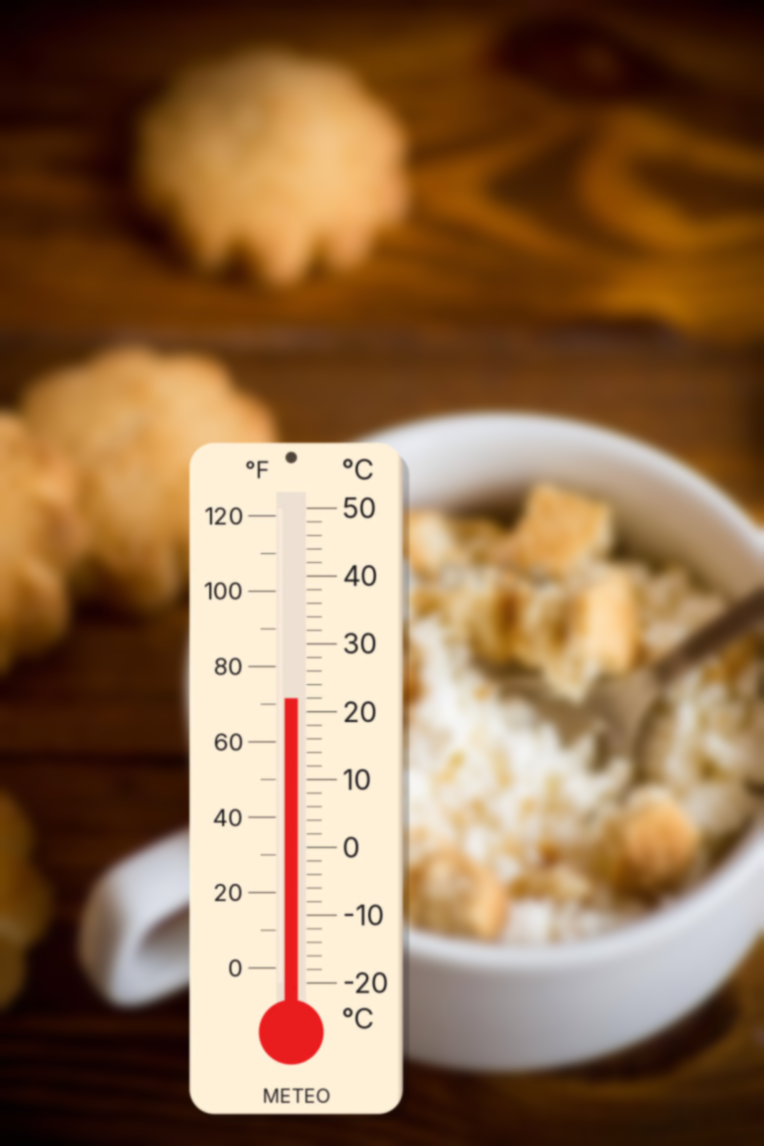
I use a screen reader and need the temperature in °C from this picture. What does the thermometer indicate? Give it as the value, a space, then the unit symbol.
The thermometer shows 22 °C
